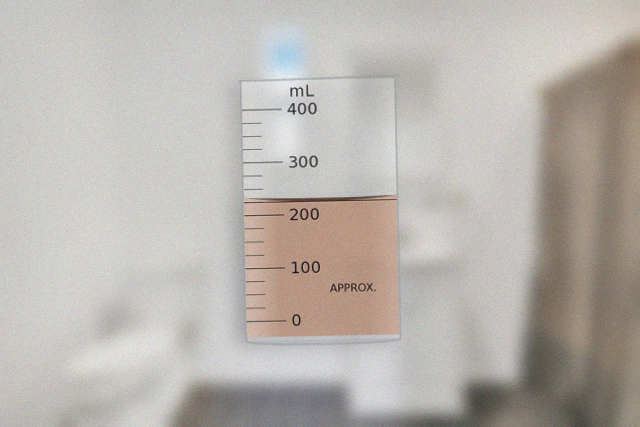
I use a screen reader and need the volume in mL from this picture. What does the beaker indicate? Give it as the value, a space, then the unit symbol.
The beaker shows 225 mL
